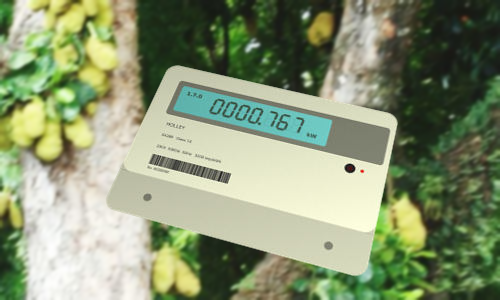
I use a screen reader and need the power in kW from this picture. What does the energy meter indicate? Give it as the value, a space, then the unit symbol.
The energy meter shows 0.767 kW
